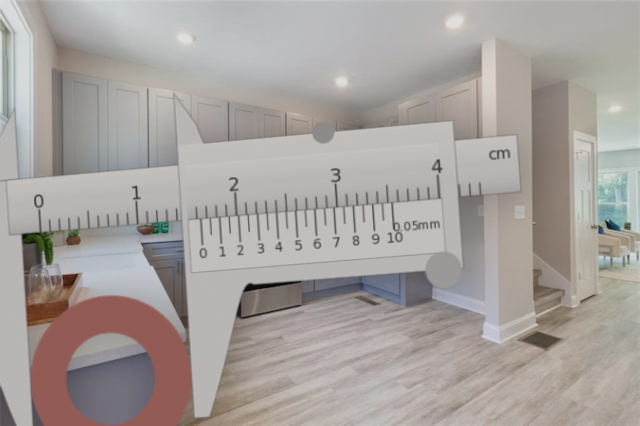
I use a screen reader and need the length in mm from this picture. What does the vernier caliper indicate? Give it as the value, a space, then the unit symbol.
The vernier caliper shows 16.4 mm
